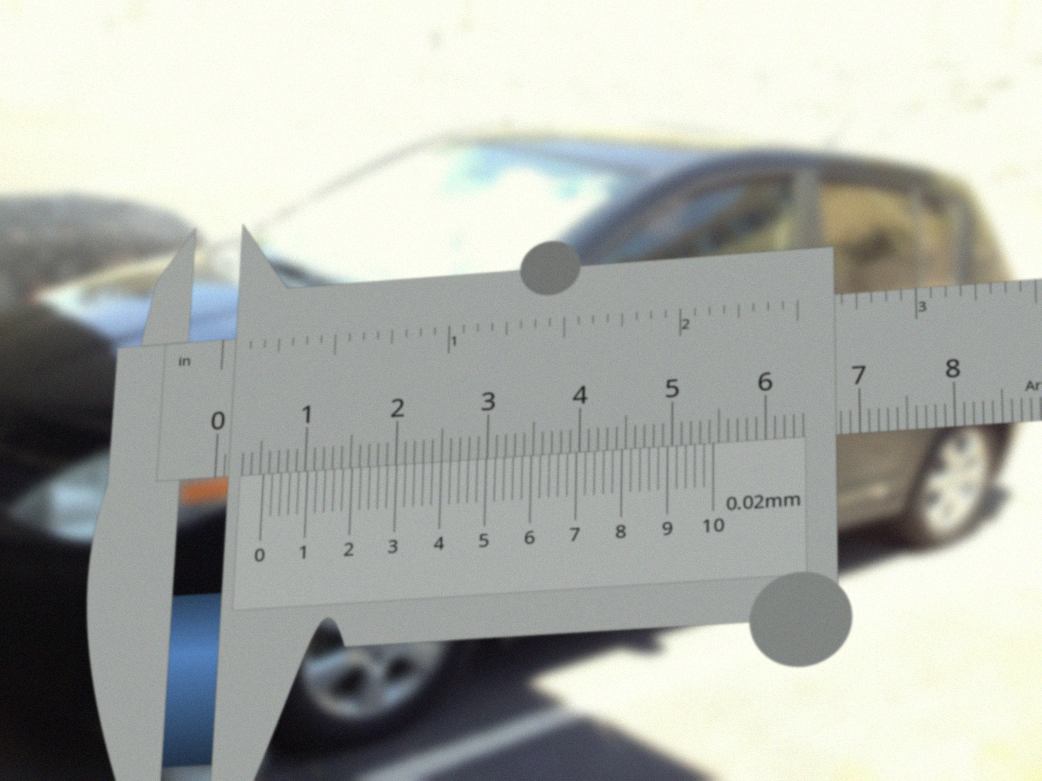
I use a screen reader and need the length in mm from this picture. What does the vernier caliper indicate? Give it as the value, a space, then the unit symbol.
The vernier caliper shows 5.4 mm
